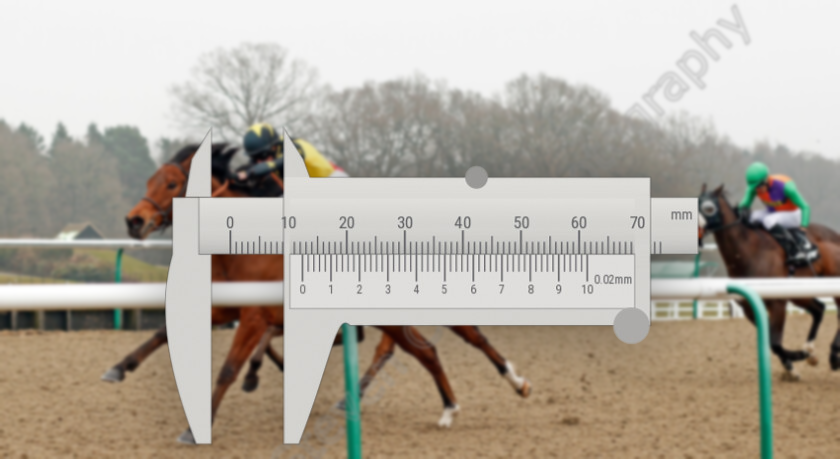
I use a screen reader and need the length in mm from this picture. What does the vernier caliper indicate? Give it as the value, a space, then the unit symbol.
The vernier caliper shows 12.4 mm
